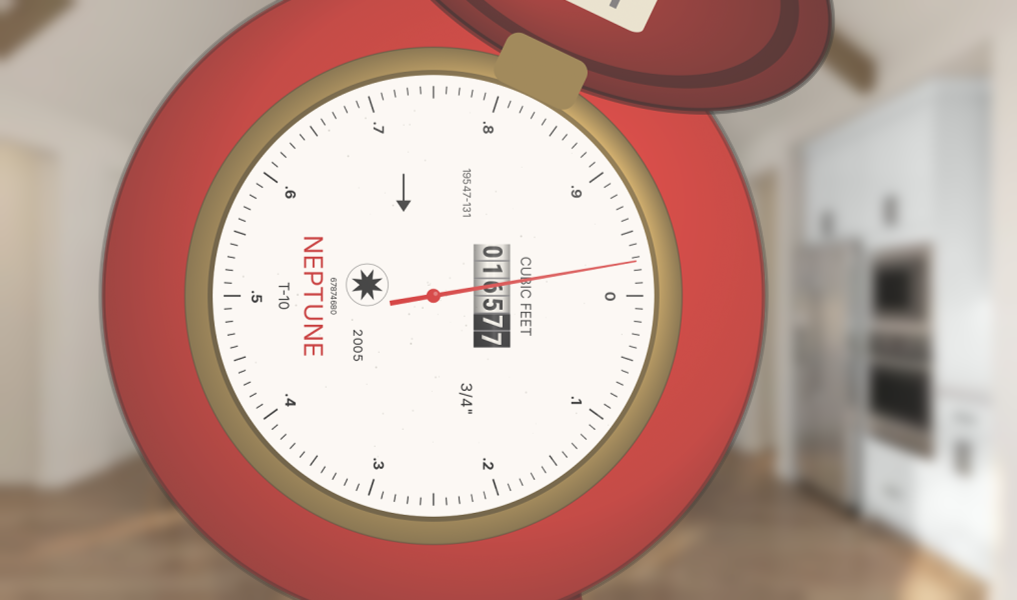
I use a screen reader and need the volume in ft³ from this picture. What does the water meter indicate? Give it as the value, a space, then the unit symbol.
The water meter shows 16576.97 ft³
